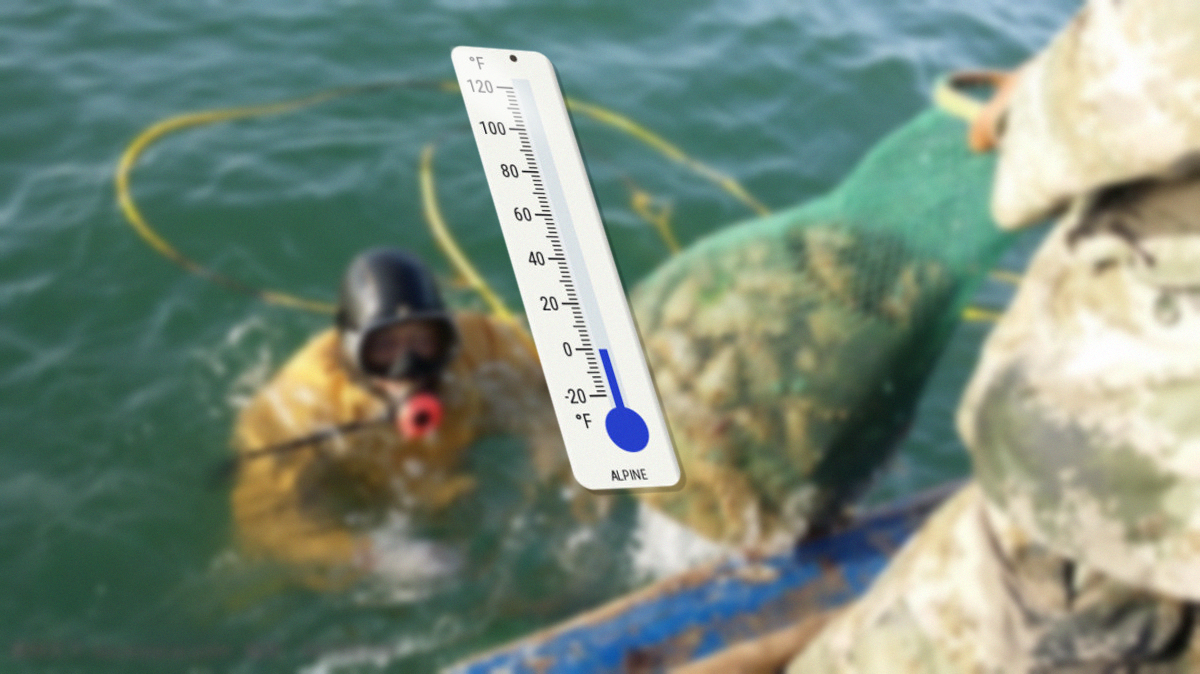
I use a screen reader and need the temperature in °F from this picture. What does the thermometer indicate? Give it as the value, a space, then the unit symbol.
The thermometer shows 0 °F
